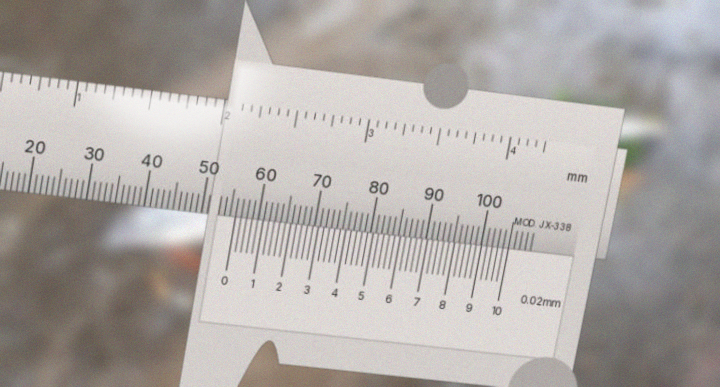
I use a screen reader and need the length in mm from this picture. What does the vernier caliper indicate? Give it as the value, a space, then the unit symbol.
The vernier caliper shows 56.0 mm
